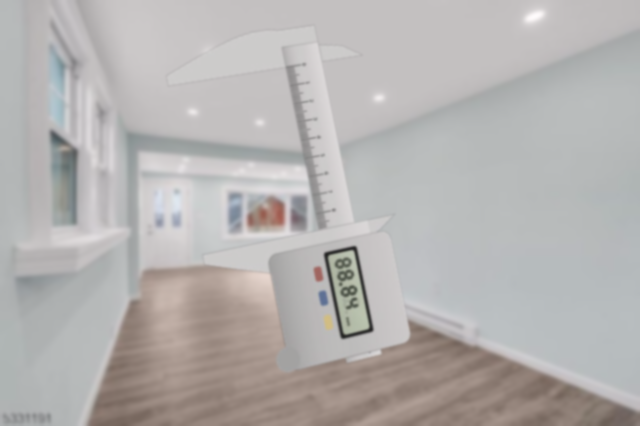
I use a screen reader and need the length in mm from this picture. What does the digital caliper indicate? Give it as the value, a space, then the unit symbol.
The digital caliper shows 88.84 mm
